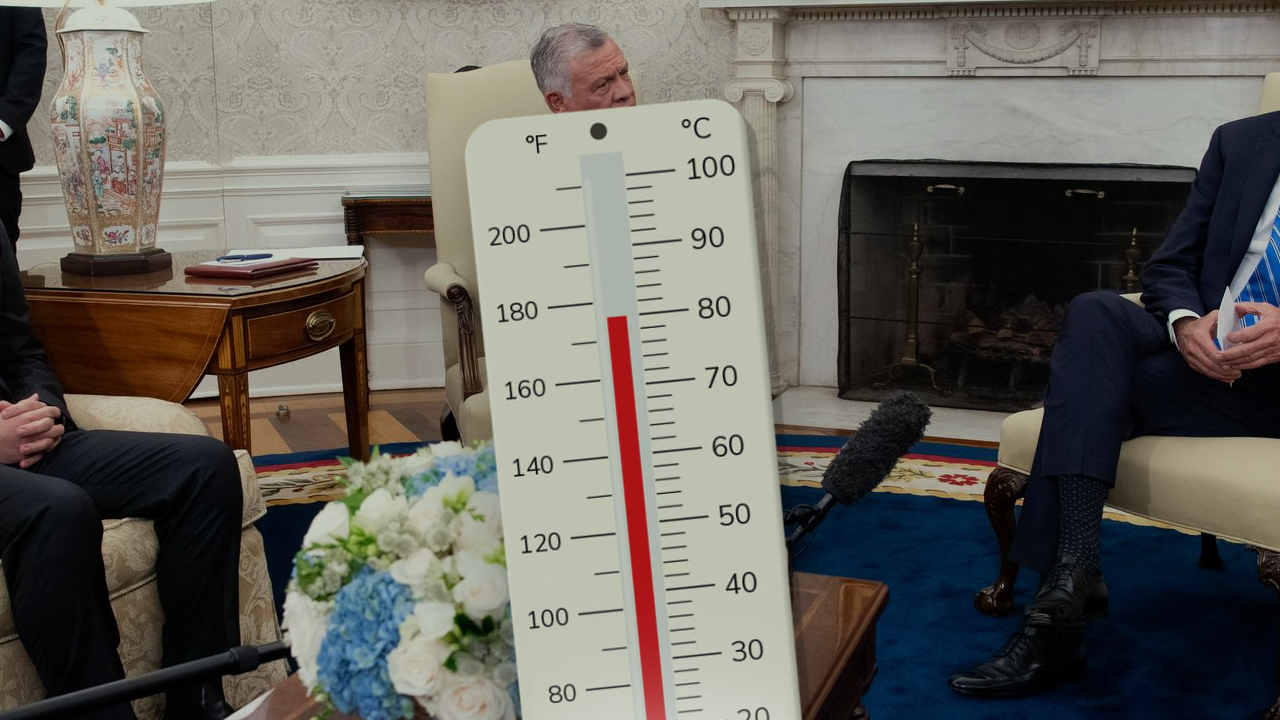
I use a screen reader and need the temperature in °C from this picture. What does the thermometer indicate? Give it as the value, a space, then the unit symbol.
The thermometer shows 80 °C
